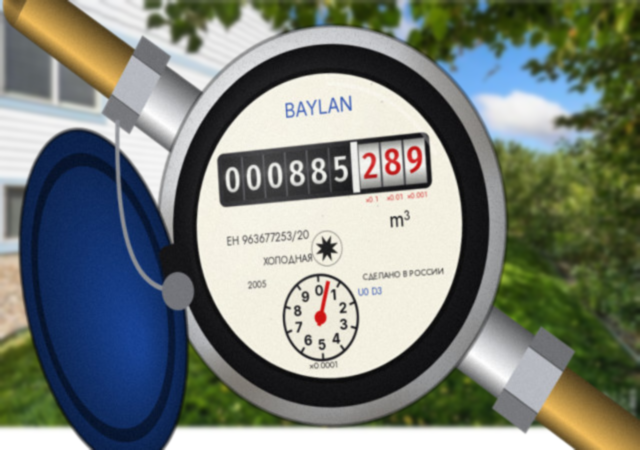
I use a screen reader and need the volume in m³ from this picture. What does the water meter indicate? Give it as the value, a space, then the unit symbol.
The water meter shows 885.2890 m³
